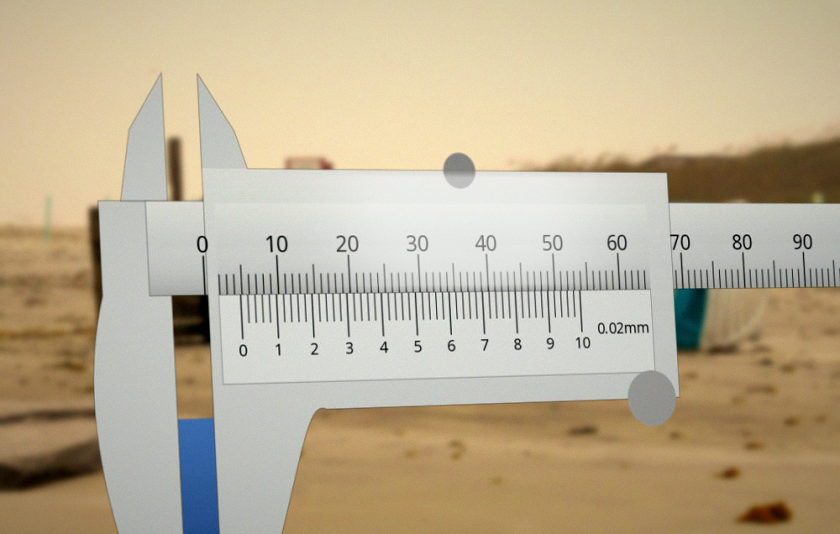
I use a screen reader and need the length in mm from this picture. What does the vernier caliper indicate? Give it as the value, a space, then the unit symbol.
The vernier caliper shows 4.8 mm
